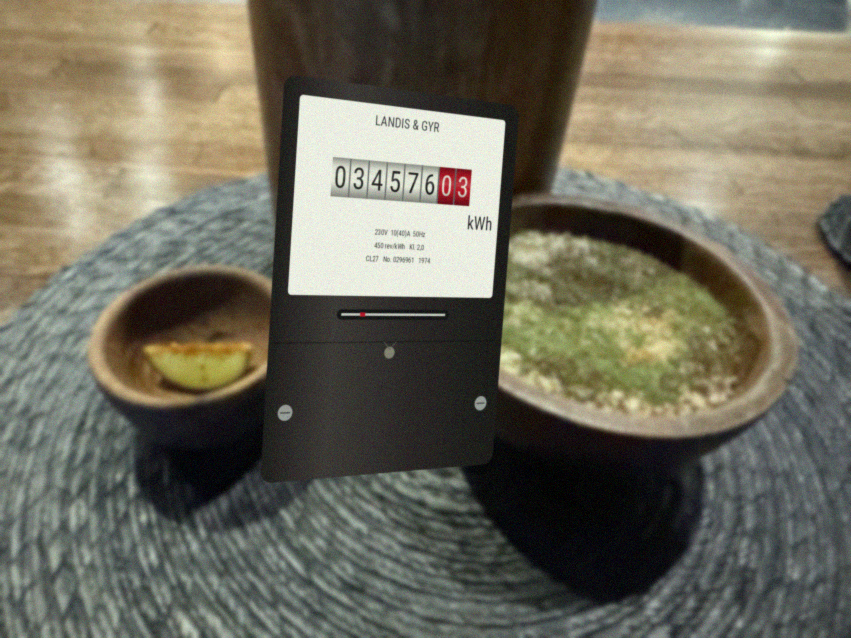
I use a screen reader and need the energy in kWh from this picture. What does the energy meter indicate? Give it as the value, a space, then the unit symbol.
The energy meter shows 34576.03 kWh
